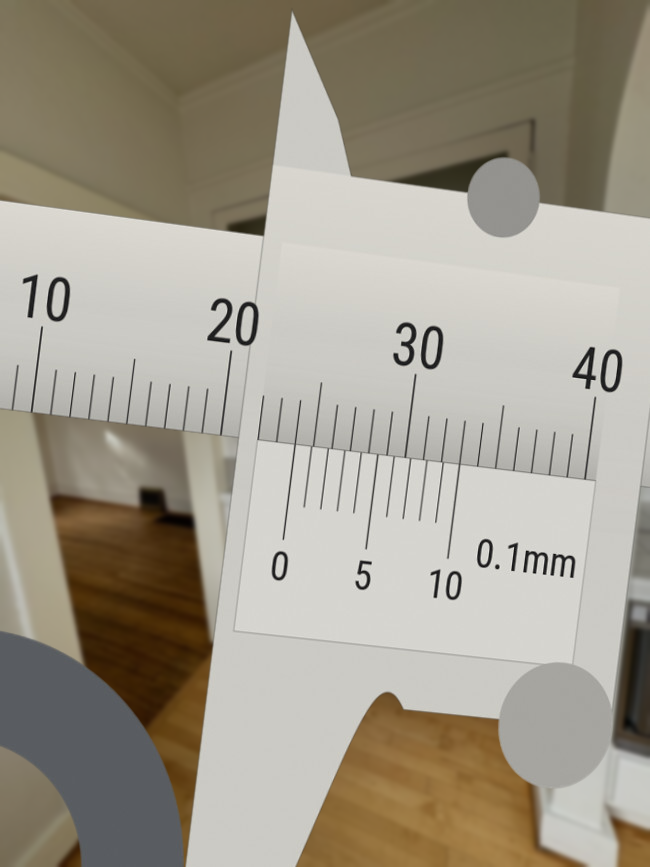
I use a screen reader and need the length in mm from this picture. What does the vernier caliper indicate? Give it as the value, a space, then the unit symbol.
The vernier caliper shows 24.0 mm
